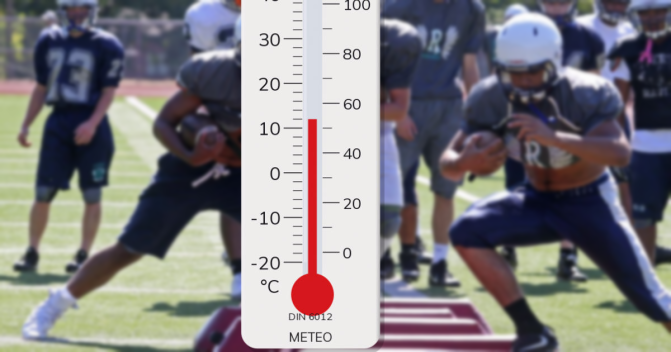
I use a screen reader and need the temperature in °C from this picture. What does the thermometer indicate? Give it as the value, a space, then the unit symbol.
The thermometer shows 12 °C
